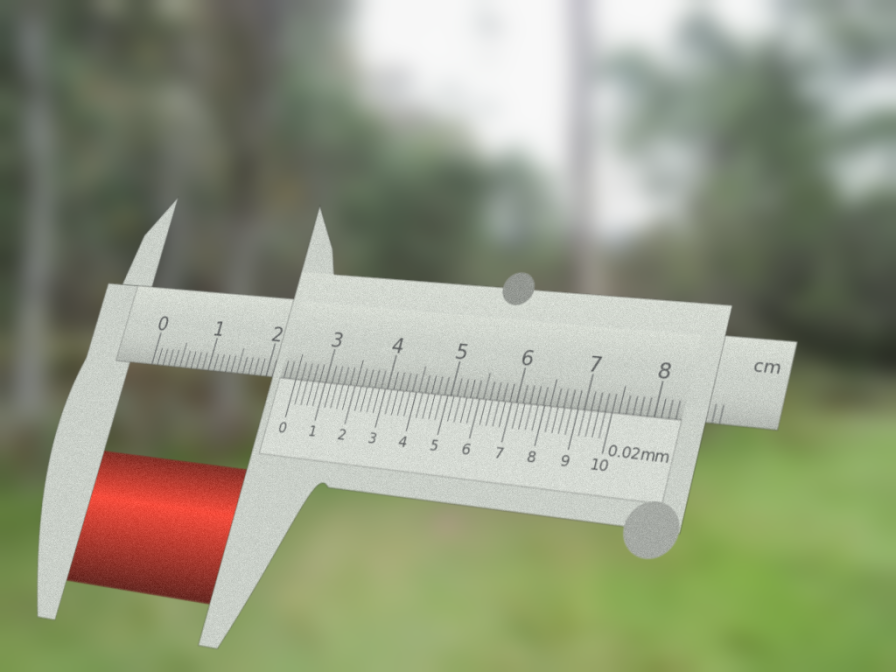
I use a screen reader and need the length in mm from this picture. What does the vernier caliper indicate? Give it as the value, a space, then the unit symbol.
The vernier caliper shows 25.0 mm
